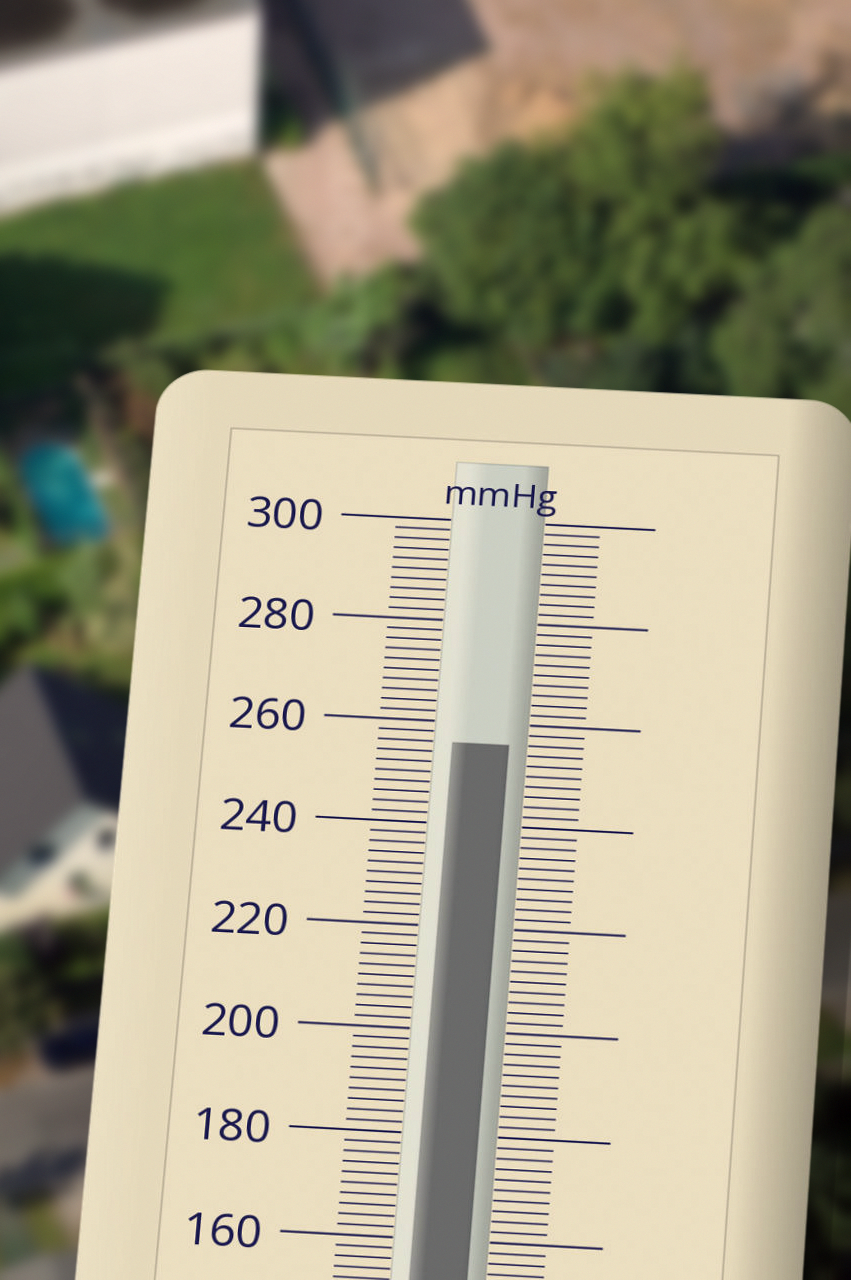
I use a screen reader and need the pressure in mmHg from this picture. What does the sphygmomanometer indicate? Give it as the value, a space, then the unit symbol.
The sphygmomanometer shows 256 mmHg
